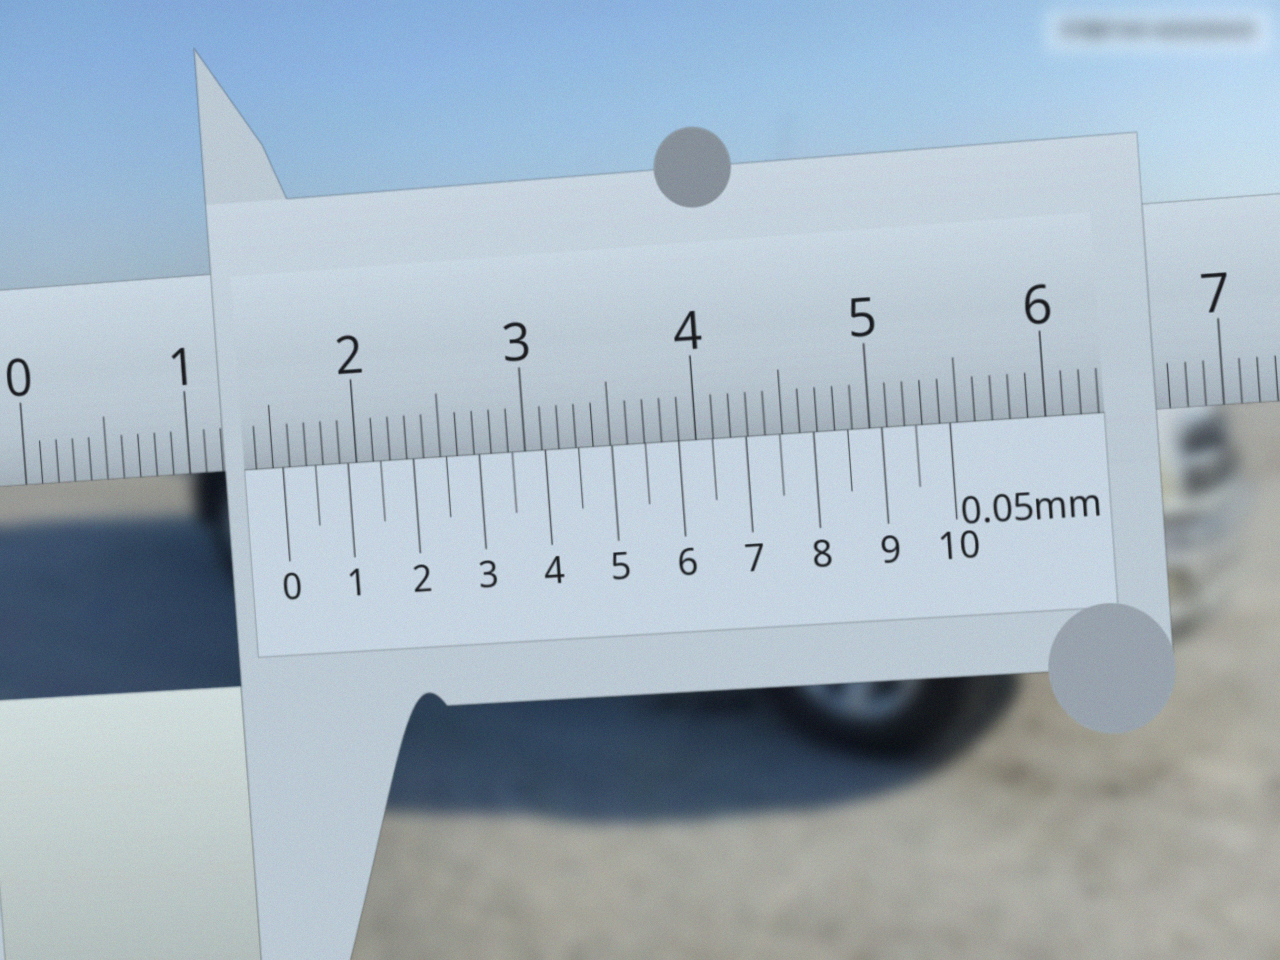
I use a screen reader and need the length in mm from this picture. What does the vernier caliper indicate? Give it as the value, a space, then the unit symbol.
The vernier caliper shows 15.6 mm
